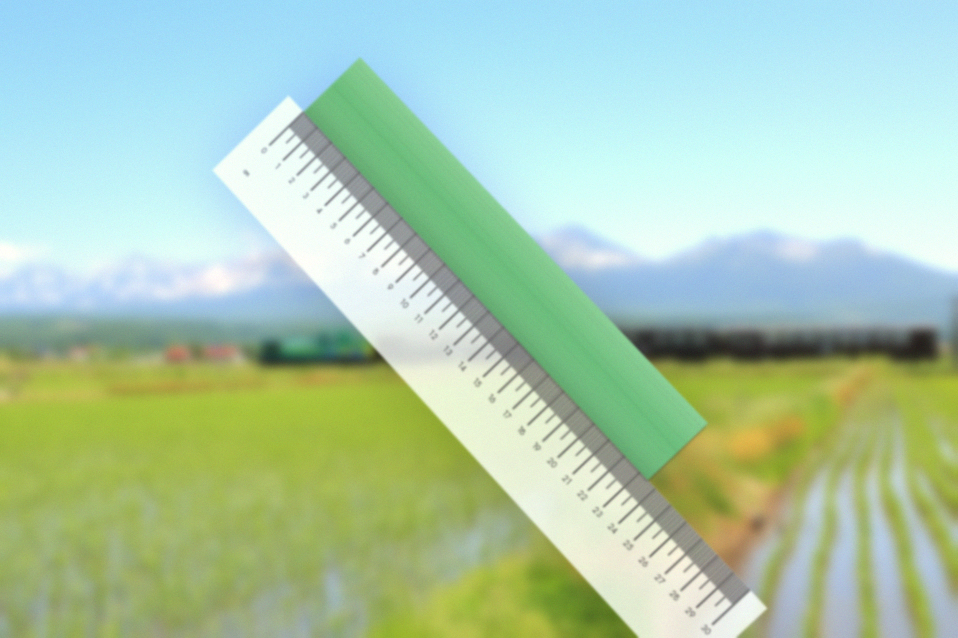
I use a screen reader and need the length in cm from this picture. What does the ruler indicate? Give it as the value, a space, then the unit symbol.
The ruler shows 23.5 cm
